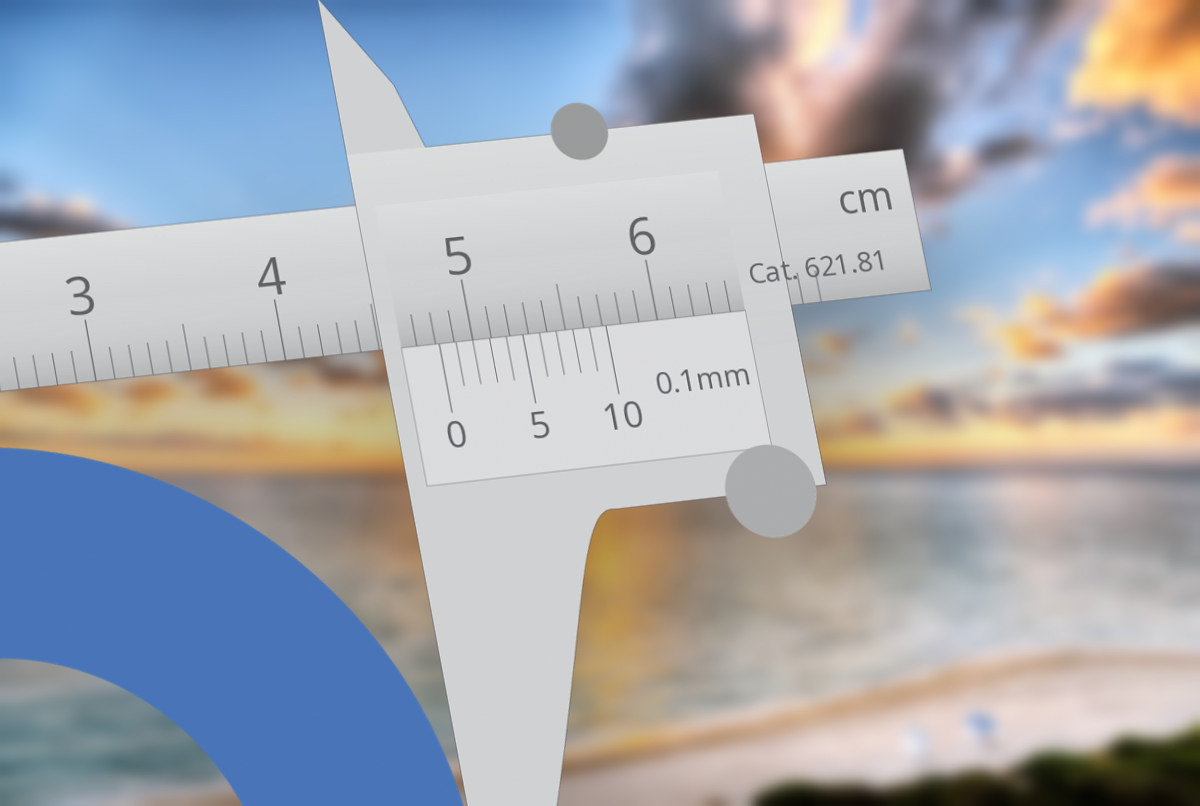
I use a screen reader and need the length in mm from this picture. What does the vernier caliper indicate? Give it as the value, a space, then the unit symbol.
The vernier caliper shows 48.2 mm
